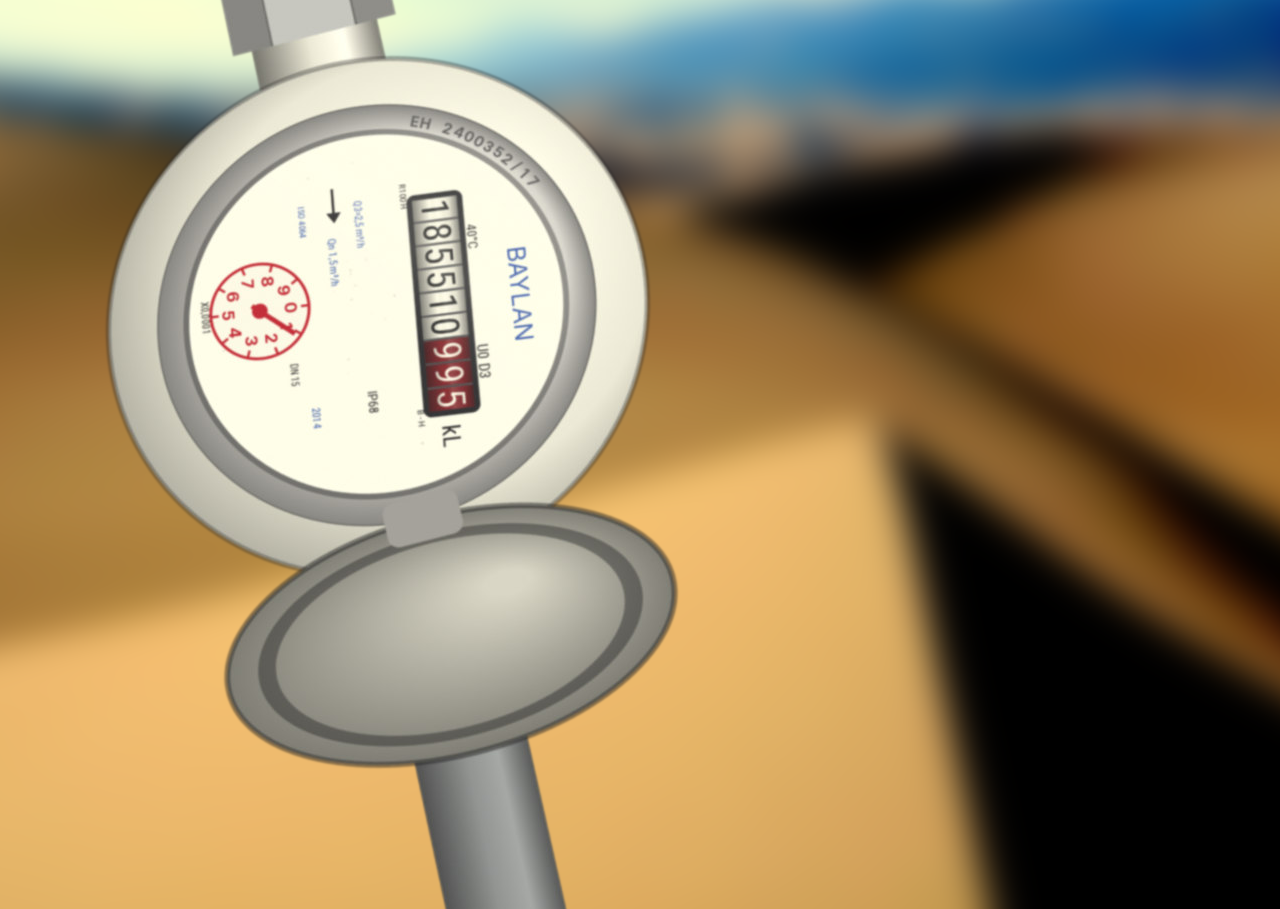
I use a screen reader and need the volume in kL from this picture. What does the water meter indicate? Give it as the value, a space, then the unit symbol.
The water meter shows 185510.9951 kL
